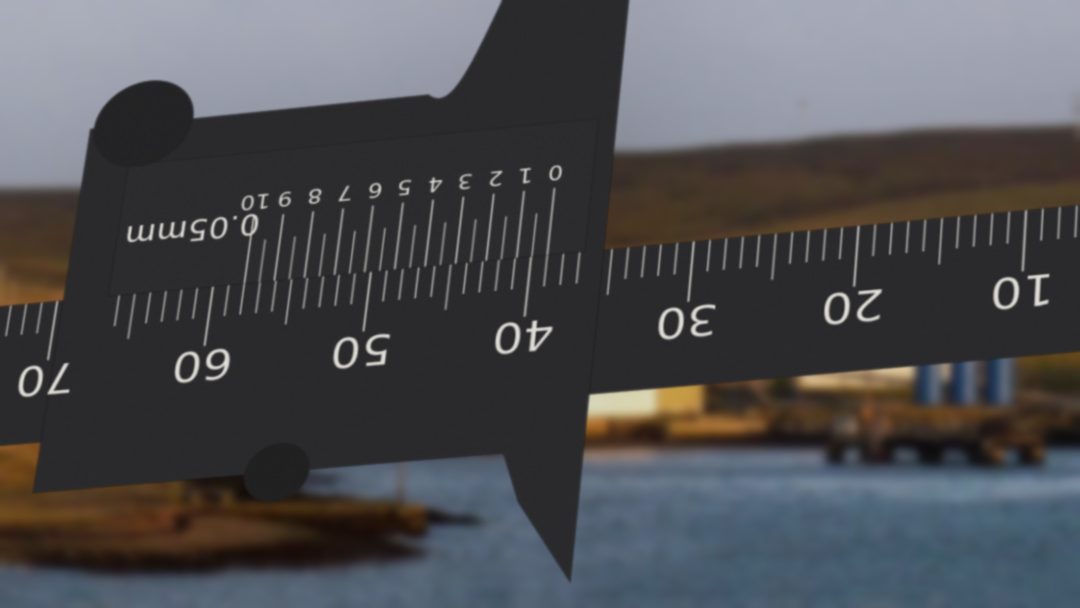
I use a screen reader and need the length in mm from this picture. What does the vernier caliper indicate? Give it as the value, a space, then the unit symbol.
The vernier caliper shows 39.0 mm
